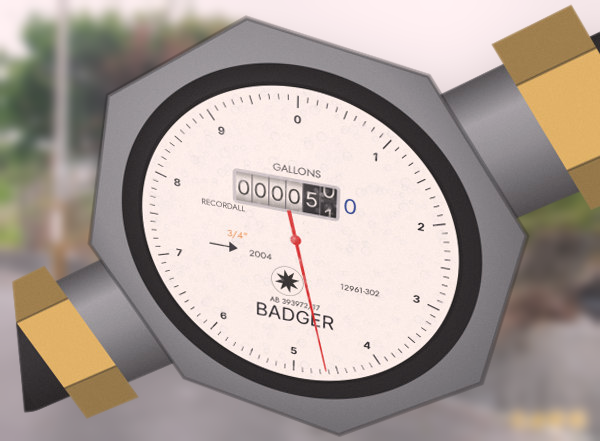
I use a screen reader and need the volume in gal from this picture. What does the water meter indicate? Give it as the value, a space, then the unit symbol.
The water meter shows 504.6 gal
